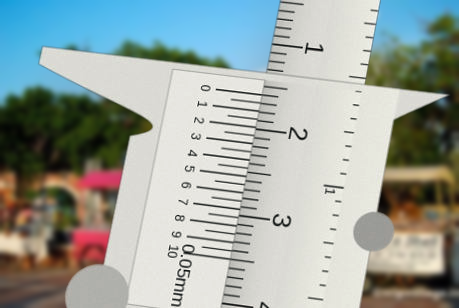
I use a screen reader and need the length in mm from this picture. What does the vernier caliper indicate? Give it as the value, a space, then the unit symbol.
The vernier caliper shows 16.0 mm
